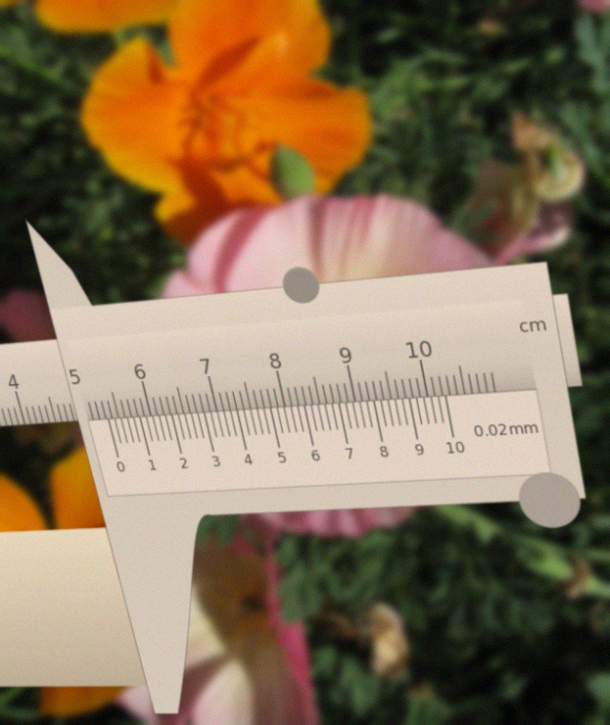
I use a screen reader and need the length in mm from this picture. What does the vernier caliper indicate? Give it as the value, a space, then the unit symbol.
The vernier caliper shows 53.4 mm
